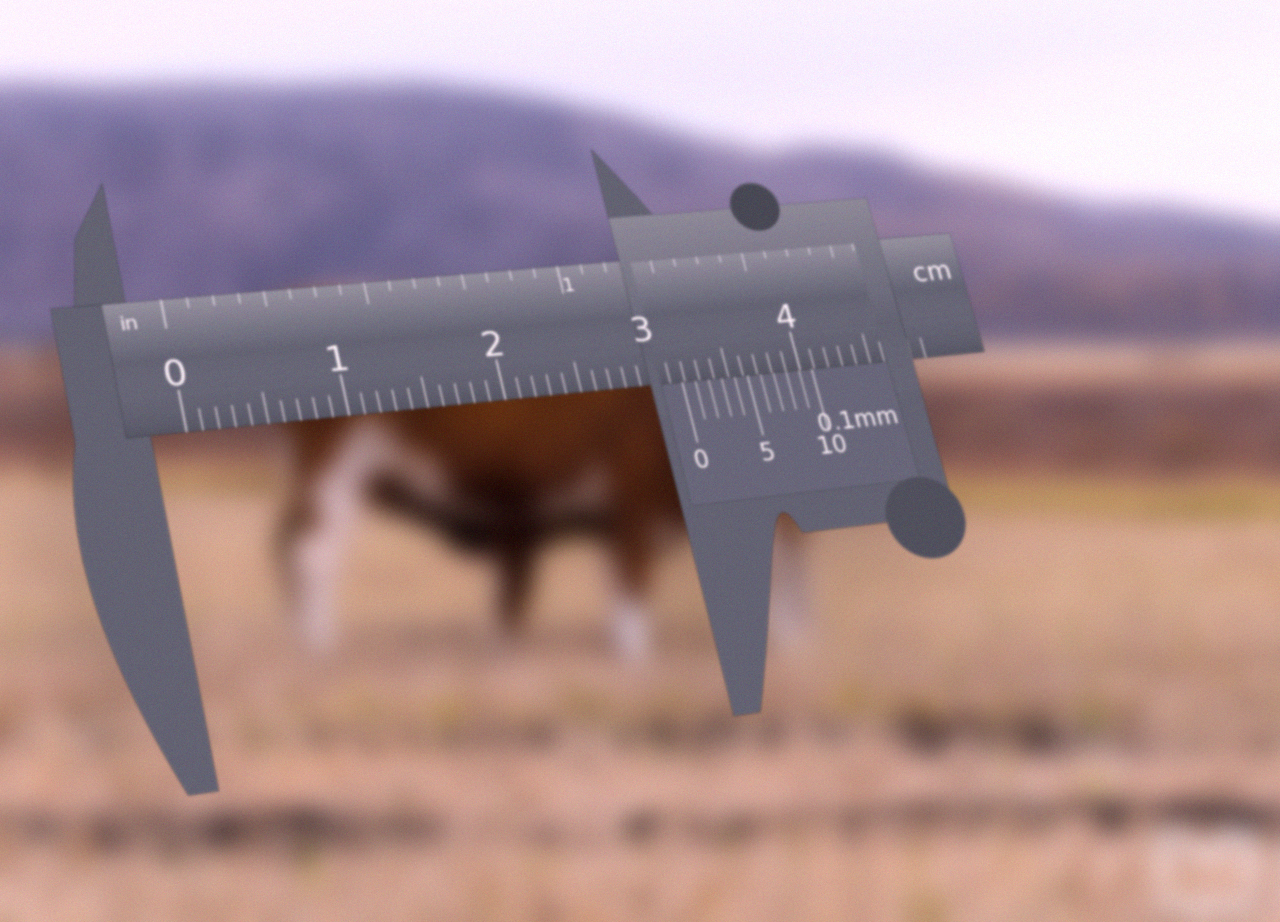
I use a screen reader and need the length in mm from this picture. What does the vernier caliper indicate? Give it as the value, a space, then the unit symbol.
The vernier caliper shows 31.8 mm
